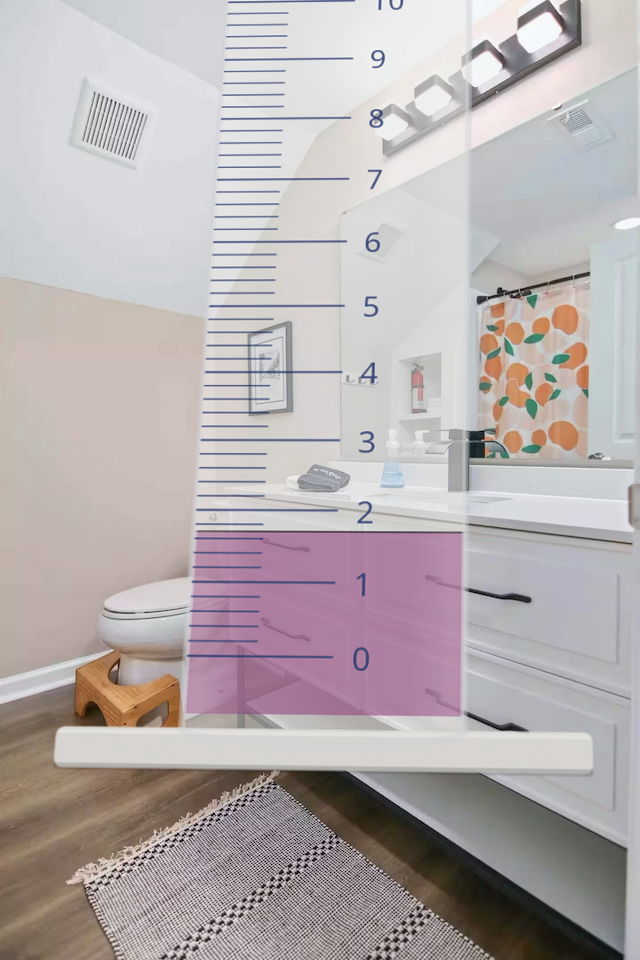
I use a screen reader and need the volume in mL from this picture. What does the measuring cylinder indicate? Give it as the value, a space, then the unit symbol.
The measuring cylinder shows 1.7 mL
